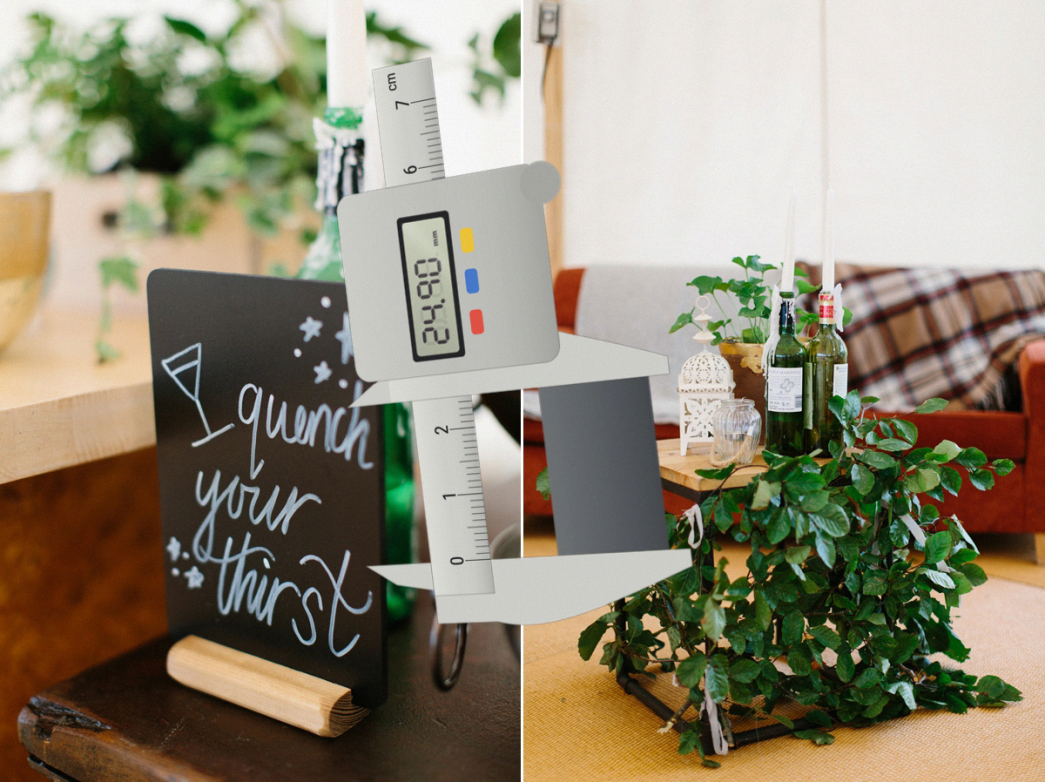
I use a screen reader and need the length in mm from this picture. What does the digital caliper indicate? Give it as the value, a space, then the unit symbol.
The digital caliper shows 24.90 mm
